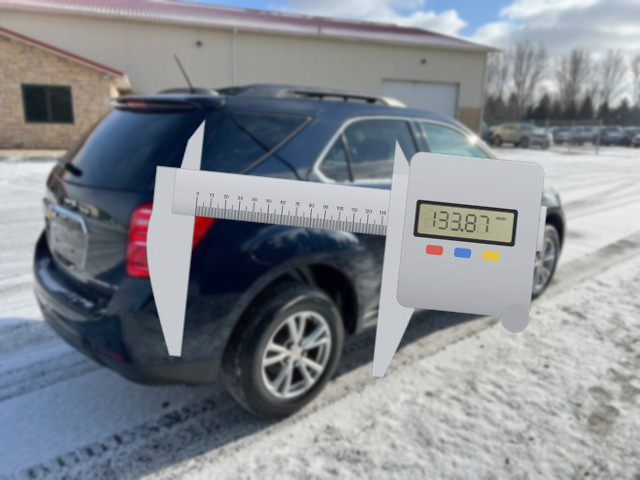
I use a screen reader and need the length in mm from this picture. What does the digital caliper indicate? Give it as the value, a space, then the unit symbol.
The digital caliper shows 133.87 mm
